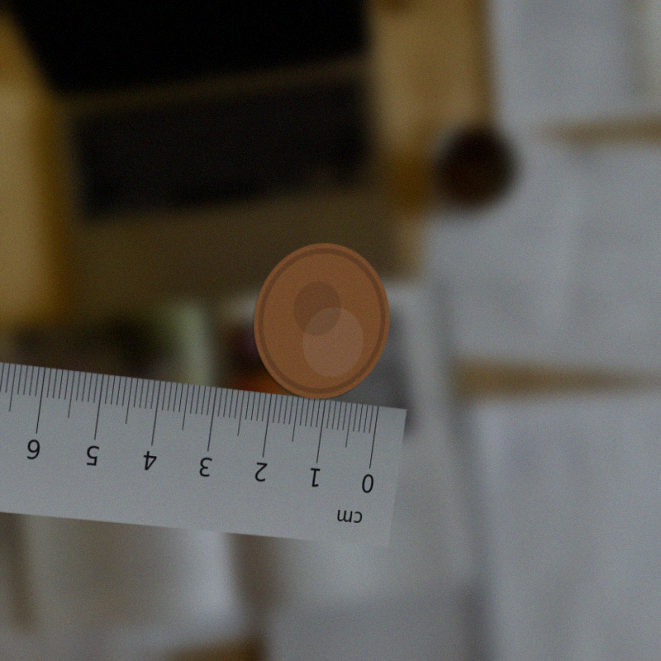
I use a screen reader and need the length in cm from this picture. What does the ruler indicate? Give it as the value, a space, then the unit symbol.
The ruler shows 2.5 cm
